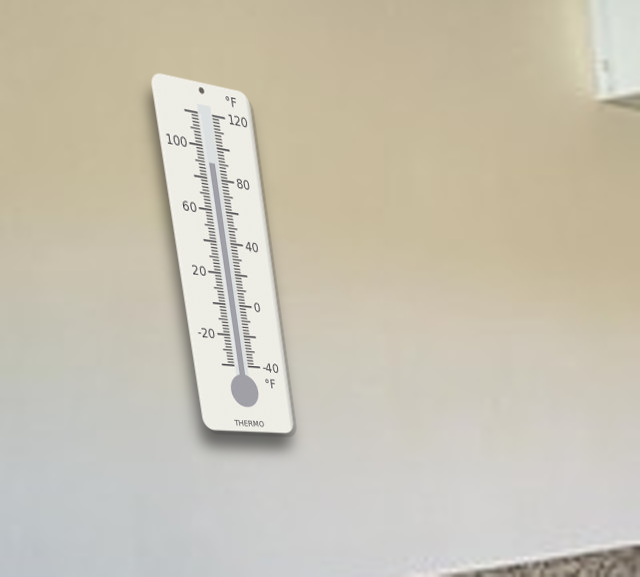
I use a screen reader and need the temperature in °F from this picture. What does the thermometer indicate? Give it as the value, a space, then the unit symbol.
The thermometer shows 90 °F
